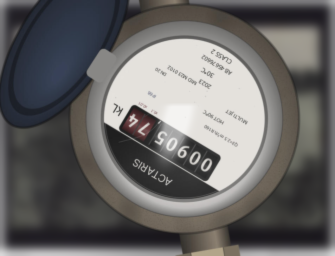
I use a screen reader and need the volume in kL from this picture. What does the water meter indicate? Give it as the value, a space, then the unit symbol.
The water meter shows 905.74 kL
